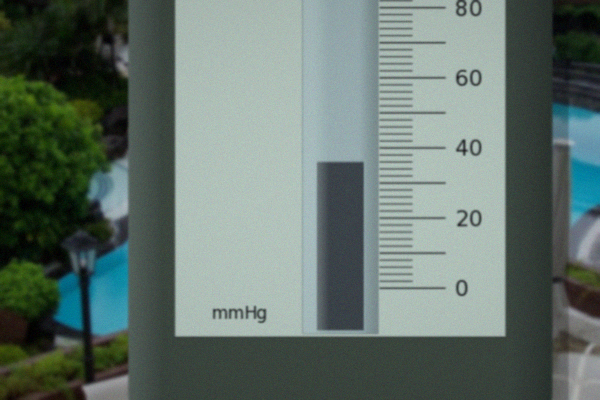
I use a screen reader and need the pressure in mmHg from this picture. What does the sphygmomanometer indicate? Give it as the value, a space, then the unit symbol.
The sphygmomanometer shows 36 mmHg
